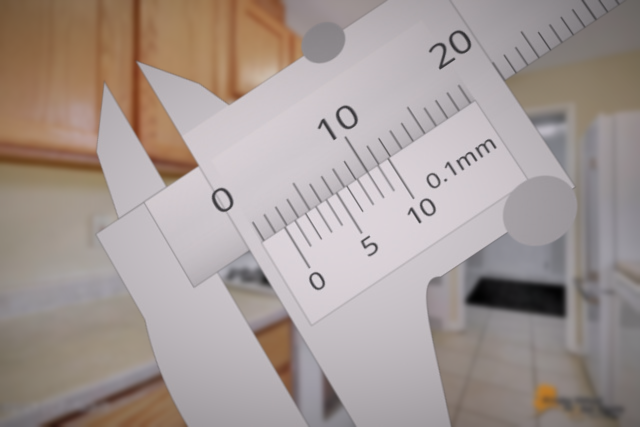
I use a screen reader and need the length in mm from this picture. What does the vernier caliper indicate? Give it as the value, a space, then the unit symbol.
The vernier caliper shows 2.8 mm
